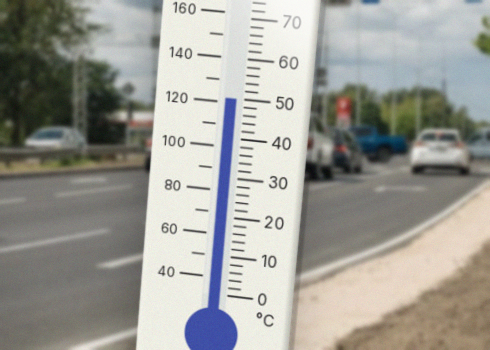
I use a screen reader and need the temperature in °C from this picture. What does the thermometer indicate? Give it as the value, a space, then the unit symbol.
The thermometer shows 50 °C
